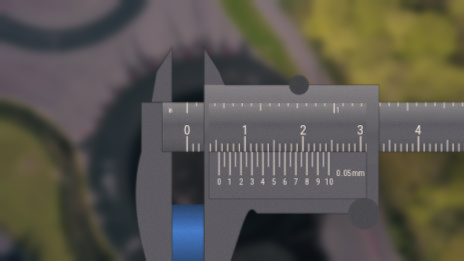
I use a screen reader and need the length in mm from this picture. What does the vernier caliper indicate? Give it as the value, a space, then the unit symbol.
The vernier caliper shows 5.5 mm
